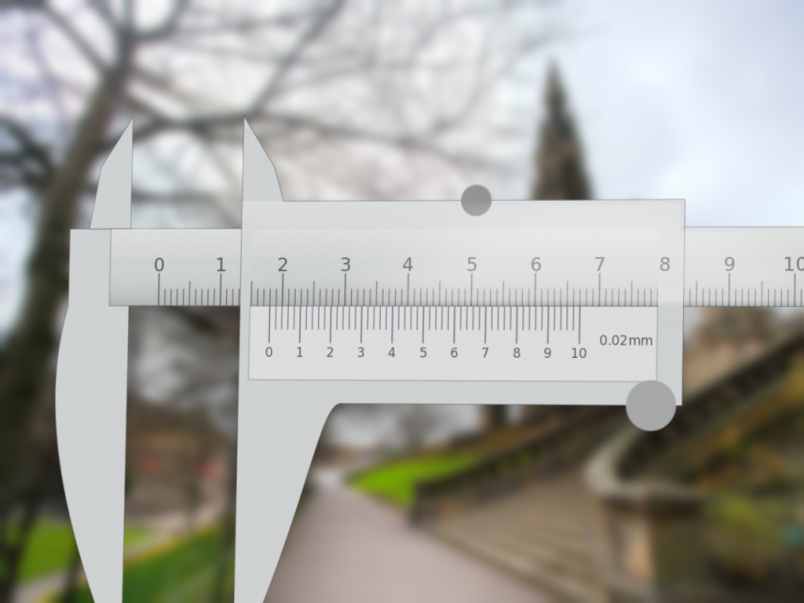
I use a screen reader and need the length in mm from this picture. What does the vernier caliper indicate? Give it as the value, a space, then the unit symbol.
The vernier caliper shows 18.0 mm
